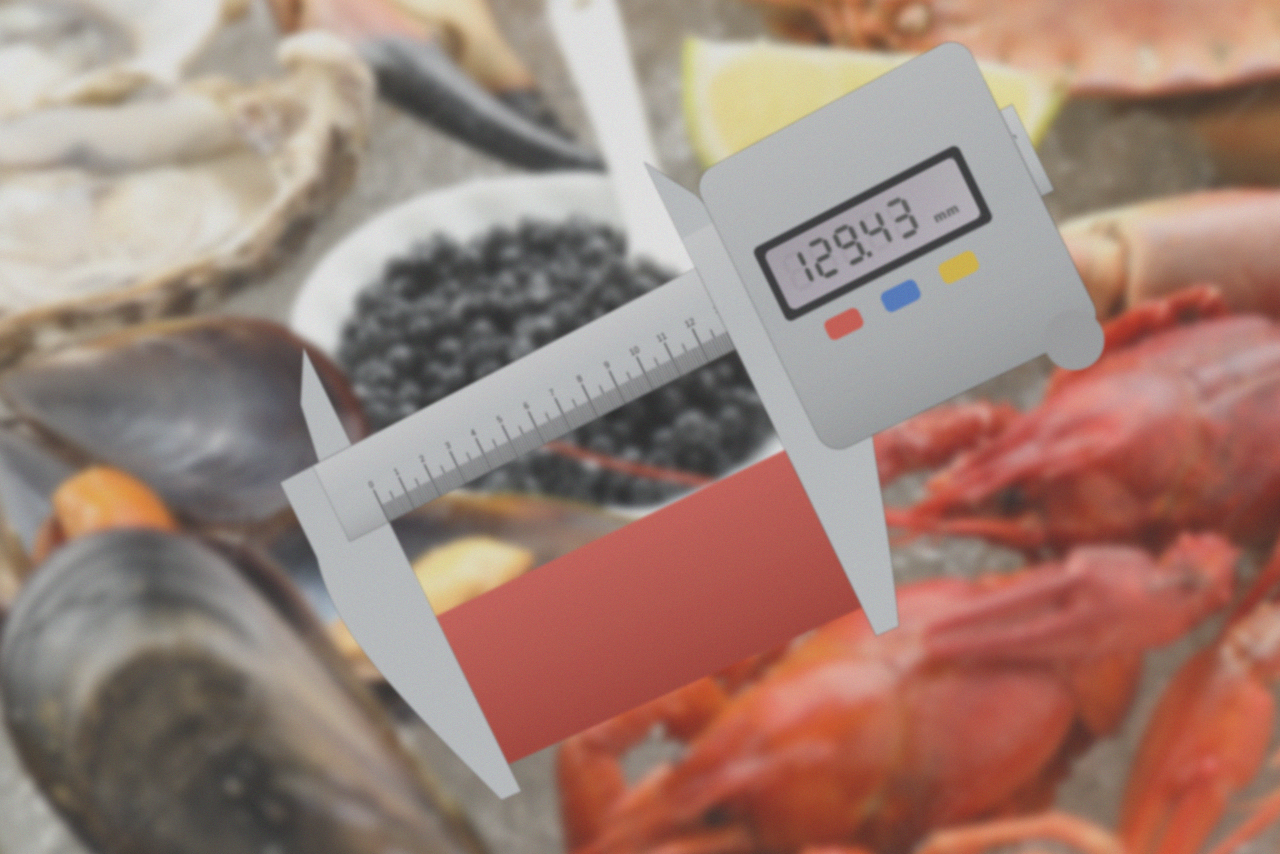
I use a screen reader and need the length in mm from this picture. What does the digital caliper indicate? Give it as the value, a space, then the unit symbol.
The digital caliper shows 129.43 mm
